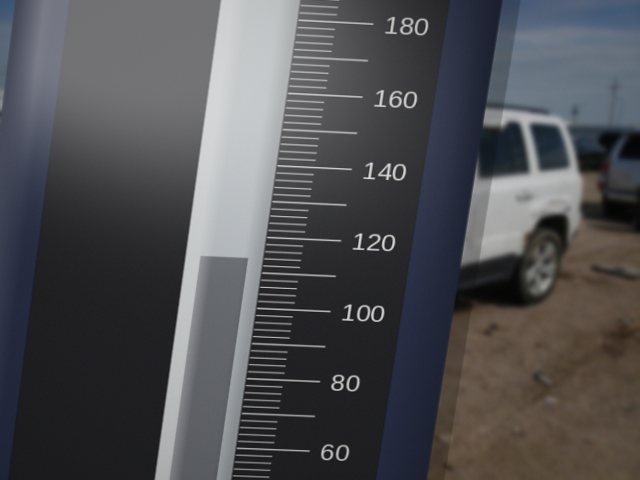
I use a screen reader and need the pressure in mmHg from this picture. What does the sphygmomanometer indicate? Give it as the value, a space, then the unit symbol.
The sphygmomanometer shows 114 mmHg
